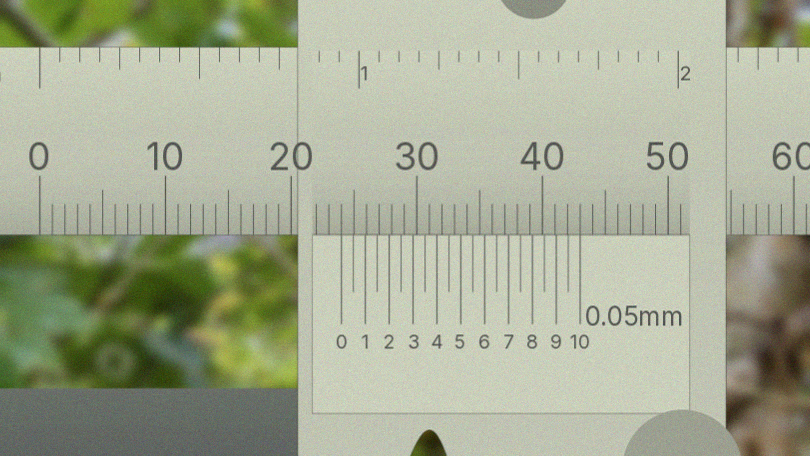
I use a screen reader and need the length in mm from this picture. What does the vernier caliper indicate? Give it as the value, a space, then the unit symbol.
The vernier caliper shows 24.0 mm
